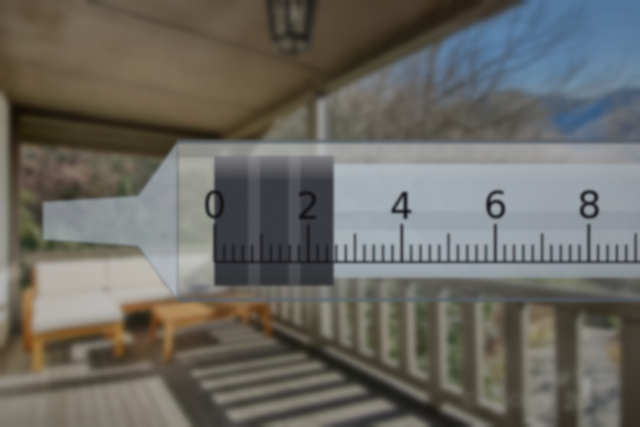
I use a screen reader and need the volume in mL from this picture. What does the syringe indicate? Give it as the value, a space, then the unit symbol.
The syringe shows 0 mL
